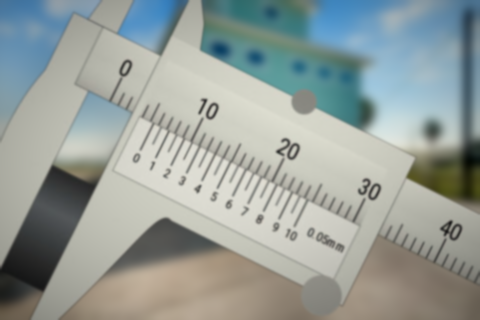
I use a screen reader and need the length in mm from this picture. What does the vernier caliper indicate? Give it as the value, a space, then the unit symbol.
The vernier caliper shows 5.4 mm
